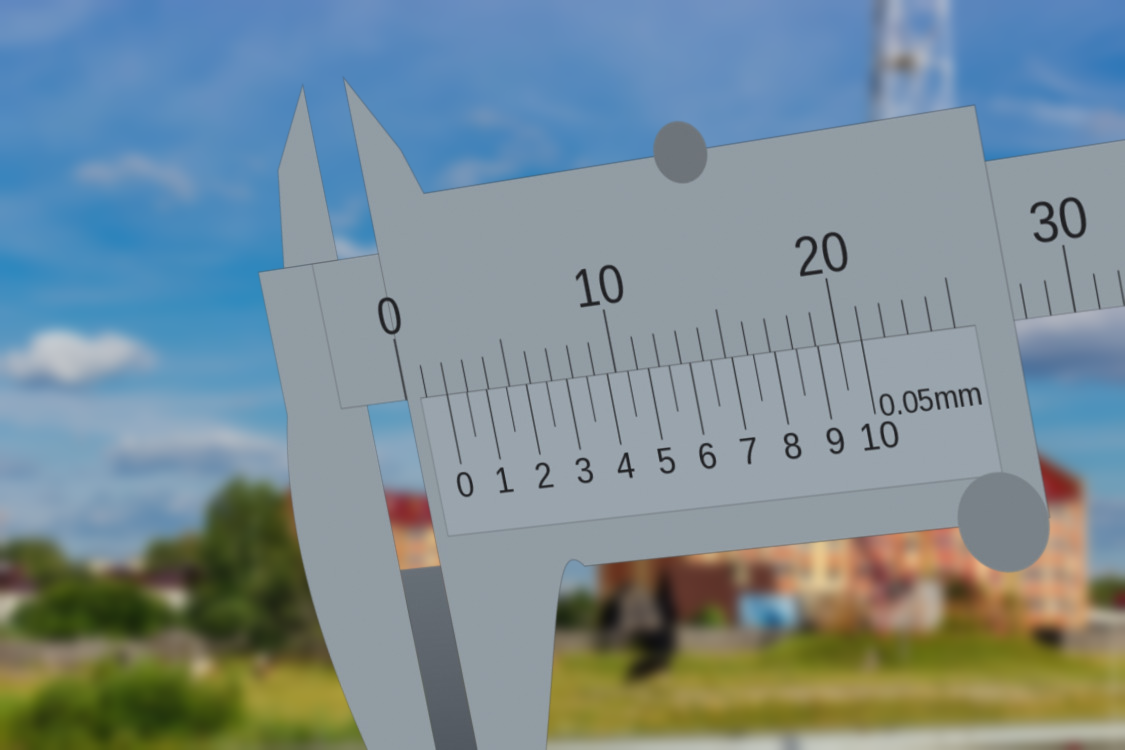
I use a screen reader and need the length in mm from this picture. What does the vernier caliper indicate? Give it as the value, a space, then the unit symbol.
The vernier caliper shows 2.0 mm
